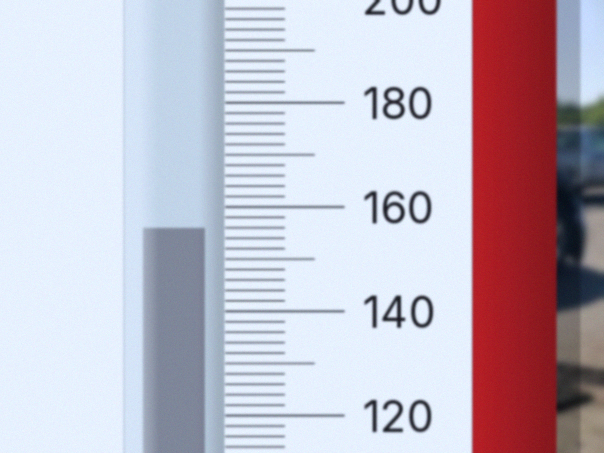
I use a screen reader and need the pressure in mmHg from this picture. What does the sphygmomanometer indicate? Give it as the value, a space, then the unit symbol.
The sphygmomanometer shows 156 mmHg
